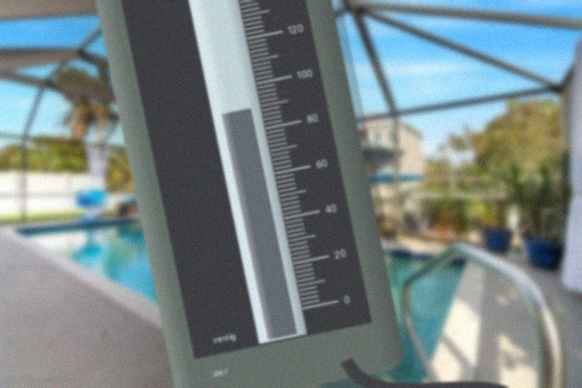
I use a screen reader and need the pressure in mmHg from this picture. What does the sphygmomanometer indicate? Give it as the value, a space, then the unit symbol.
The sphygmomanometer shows 90 mmHg
